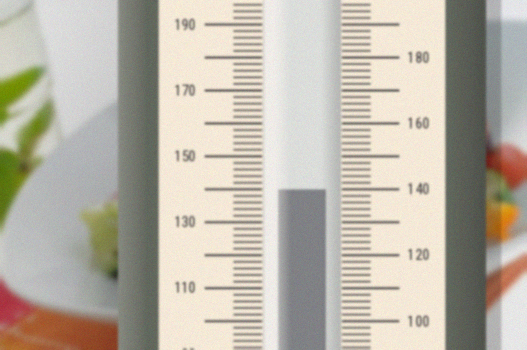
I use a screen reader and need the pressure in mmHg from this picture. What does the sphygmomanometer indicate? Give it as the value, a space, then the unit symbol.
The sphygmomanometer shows 140 mmHg
